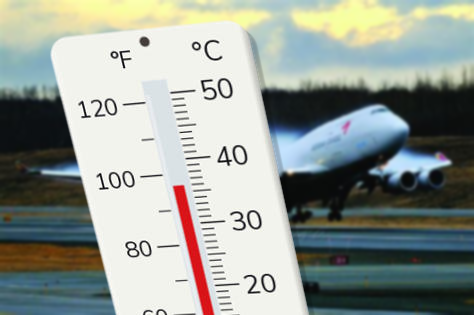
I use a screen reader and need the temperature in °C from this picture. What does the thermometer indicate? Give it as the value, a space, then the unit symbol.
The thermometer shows 36 °C
